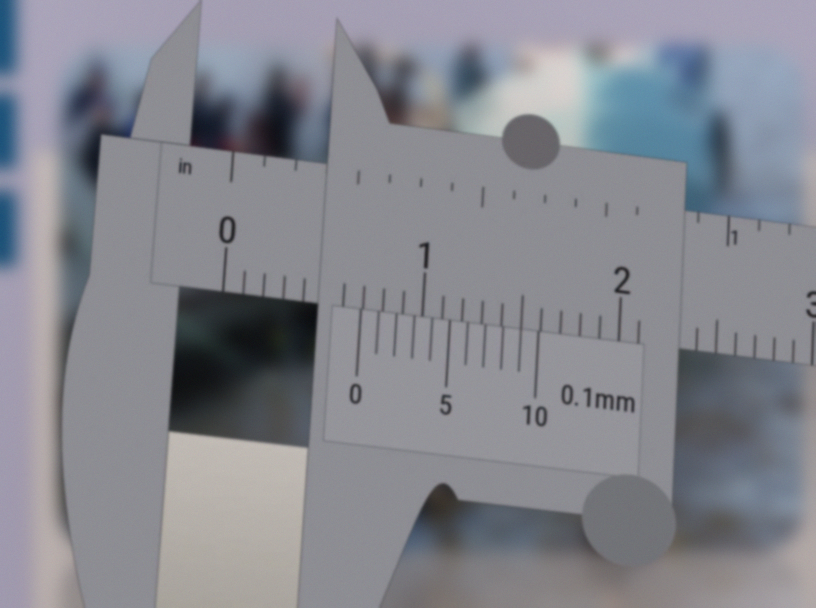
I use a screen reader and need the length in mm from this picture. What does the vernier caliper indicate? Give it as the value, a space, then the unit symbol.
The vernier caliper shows 6.9 mm
